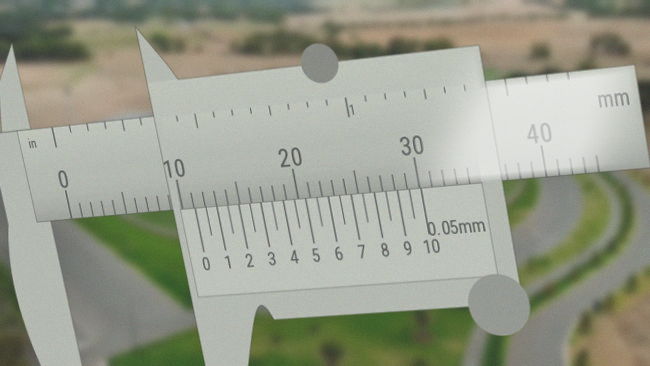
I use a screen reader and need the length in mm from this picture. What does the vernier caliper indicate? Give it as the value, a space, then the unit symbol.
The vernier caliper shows 11.1 mm
